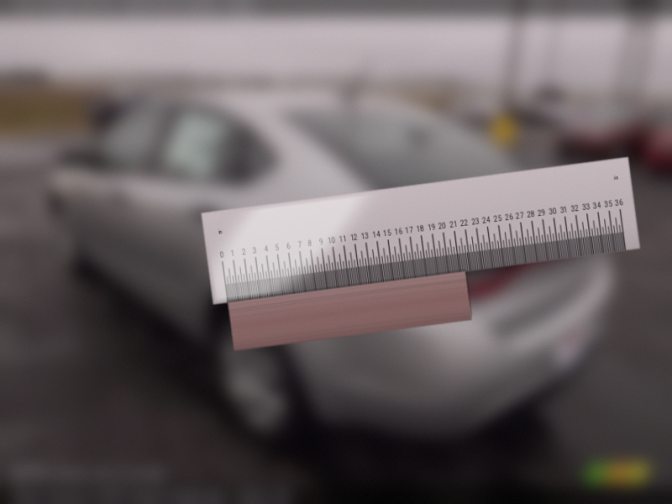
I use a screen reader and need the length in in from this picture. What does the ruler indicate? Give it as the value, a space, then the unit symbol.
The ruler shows 21.5 in
